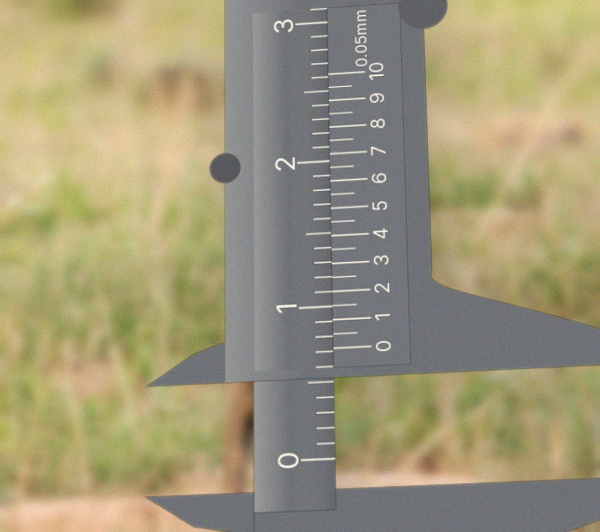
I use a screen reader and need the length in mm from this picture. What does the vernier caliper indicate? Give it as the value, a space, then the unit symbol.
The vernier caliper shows 7.2 mm
